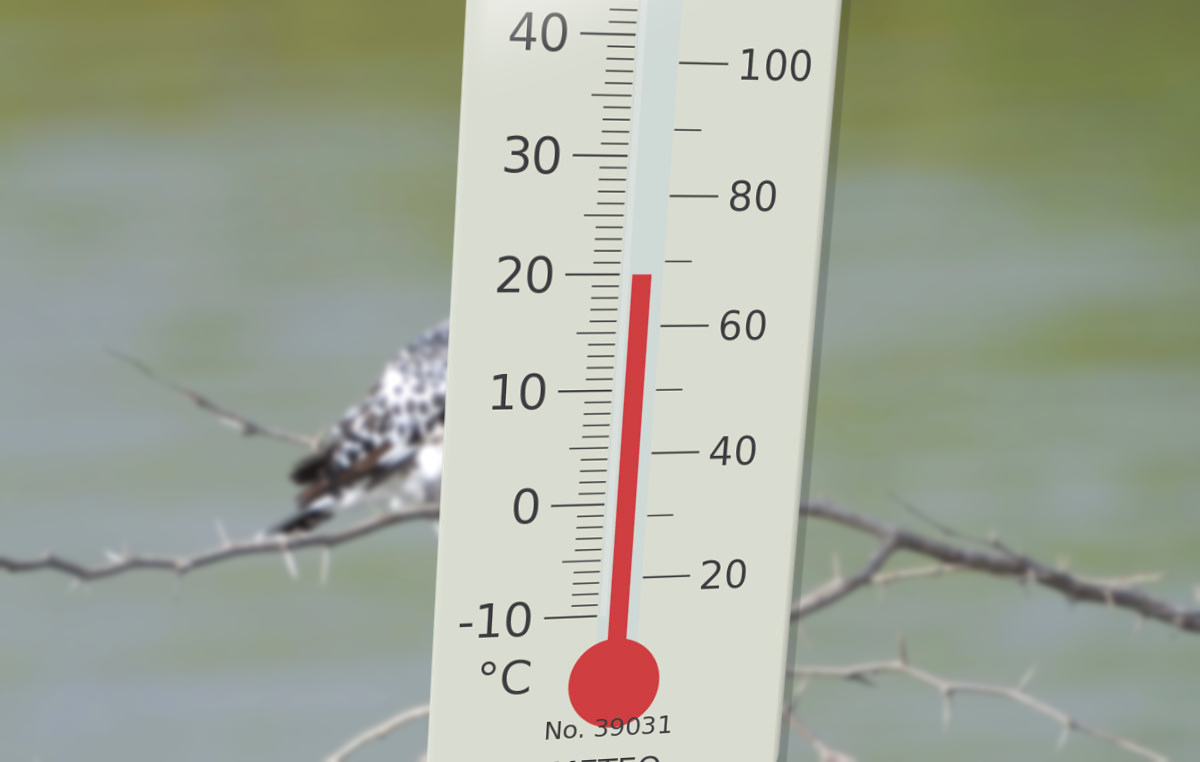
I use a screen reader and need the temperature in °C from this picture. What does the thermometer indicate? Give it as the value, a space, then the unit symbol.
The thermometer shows 20 °C
